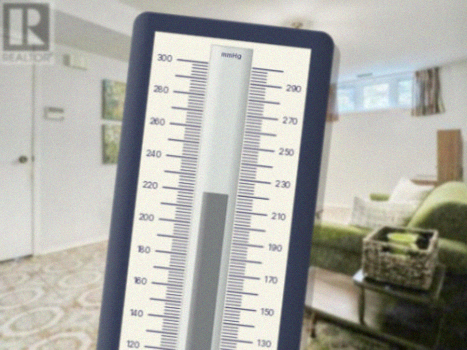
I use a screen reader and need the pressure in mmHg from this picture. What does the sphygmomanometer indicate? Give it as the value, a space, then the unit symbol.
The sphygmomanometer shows 220 mmHg
